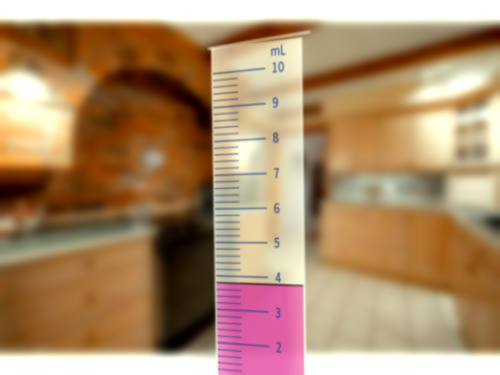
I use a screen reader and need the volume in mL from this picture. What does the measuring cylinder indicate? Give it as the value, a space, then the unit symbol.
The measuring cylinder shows 3.8 mL
